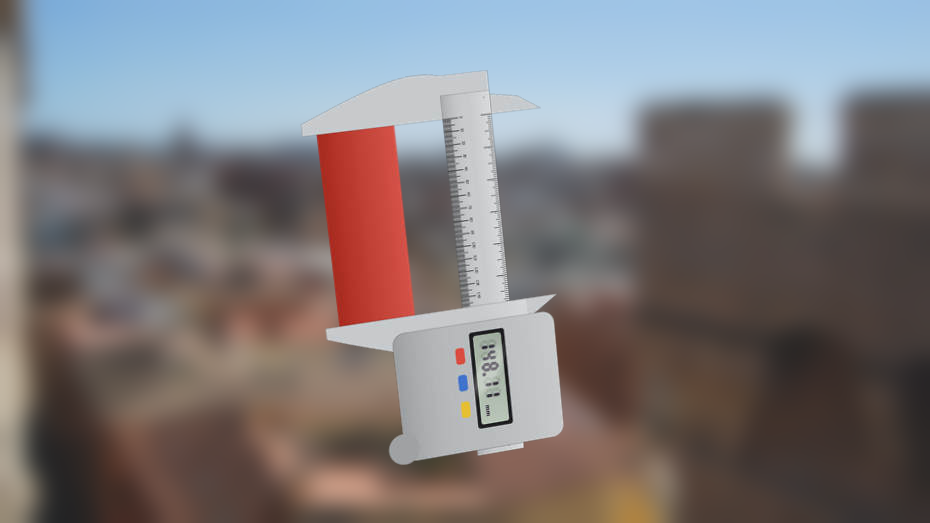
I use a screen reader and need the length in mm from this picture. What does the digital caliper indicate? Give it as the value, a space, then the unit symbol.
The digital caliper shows 148.11 mm
